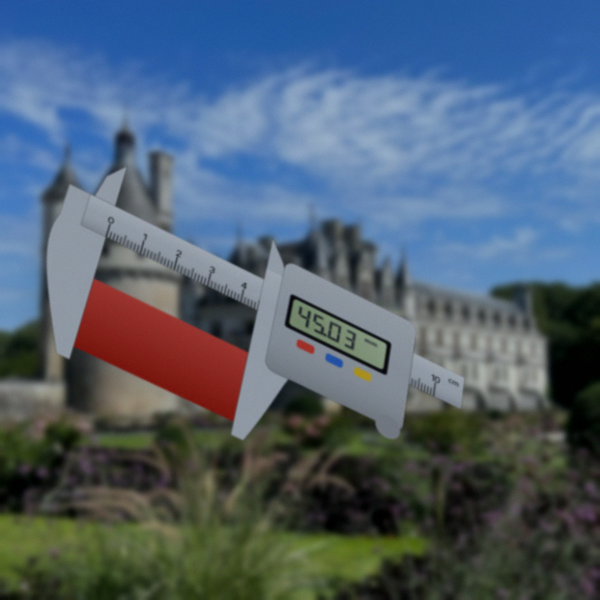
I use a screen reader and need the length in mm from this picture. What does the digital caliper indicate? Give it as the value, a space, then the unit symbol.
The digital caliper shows 45.03 mm
